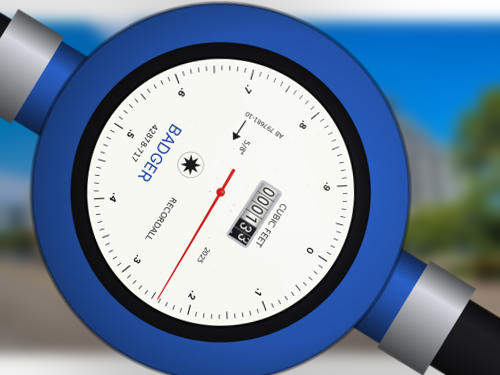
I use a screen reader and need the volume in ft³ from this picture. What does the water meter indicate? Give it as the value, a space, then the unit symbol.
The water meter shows 133.24 ft³
